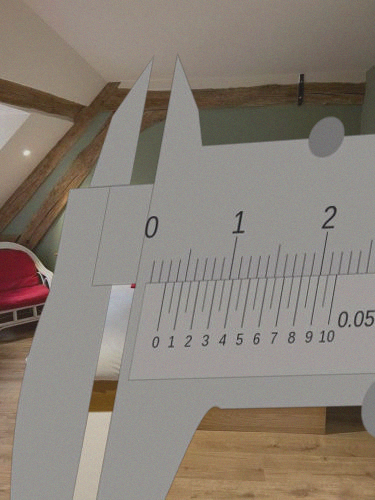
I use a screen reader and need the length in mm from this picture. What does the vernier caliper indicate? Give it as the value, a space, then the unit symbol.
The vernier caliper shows 2.8 mm
